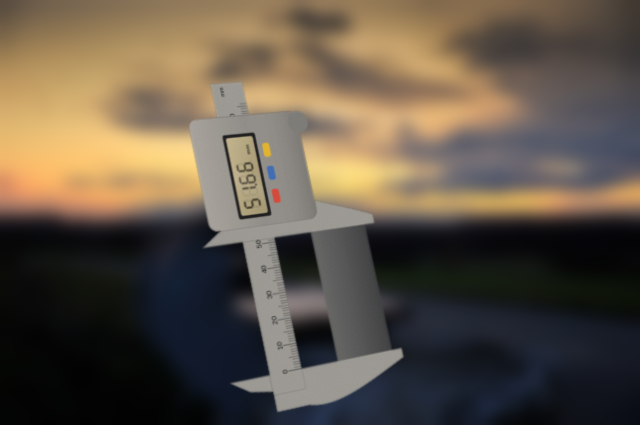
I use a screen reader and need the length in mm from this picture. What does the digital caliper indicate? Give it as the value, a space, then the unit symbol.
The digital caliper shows 51.66 mm
